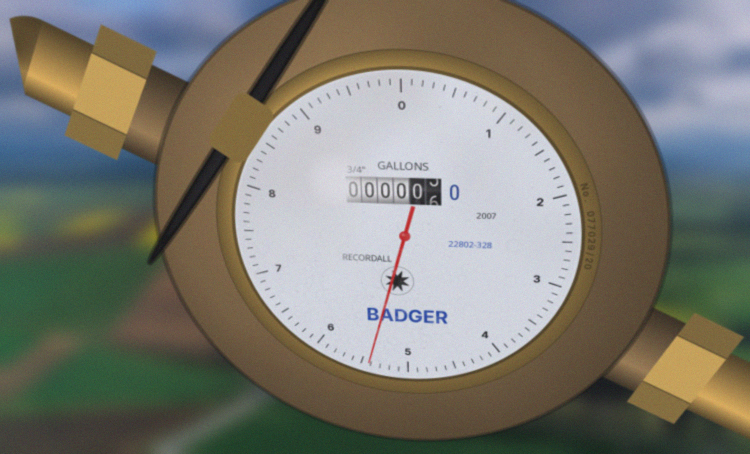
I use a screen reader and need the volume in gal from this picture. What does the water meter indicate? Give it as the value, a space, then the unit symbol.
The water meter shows 55.4 gal
